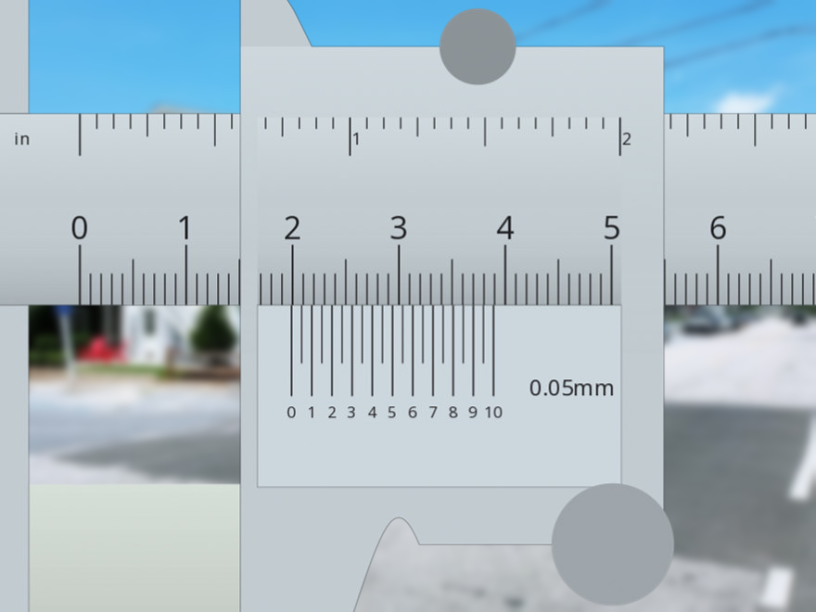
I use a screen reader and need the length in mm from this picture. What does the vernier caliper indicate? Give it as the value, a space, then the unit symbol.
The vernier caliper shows 19.9 mm
